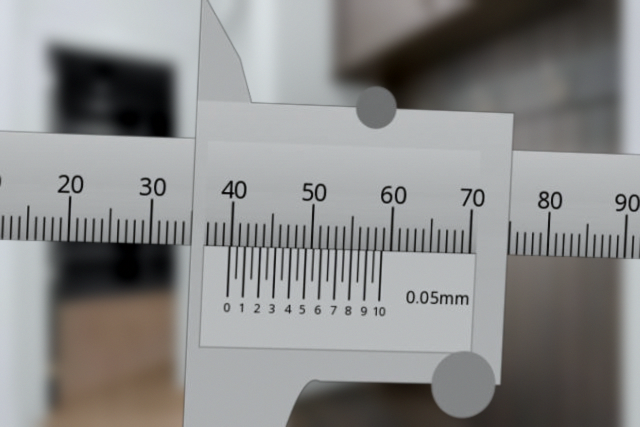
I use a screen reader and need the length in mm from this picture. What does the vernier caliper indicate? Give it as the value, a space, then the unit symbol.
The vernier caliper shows 39.8 mm
